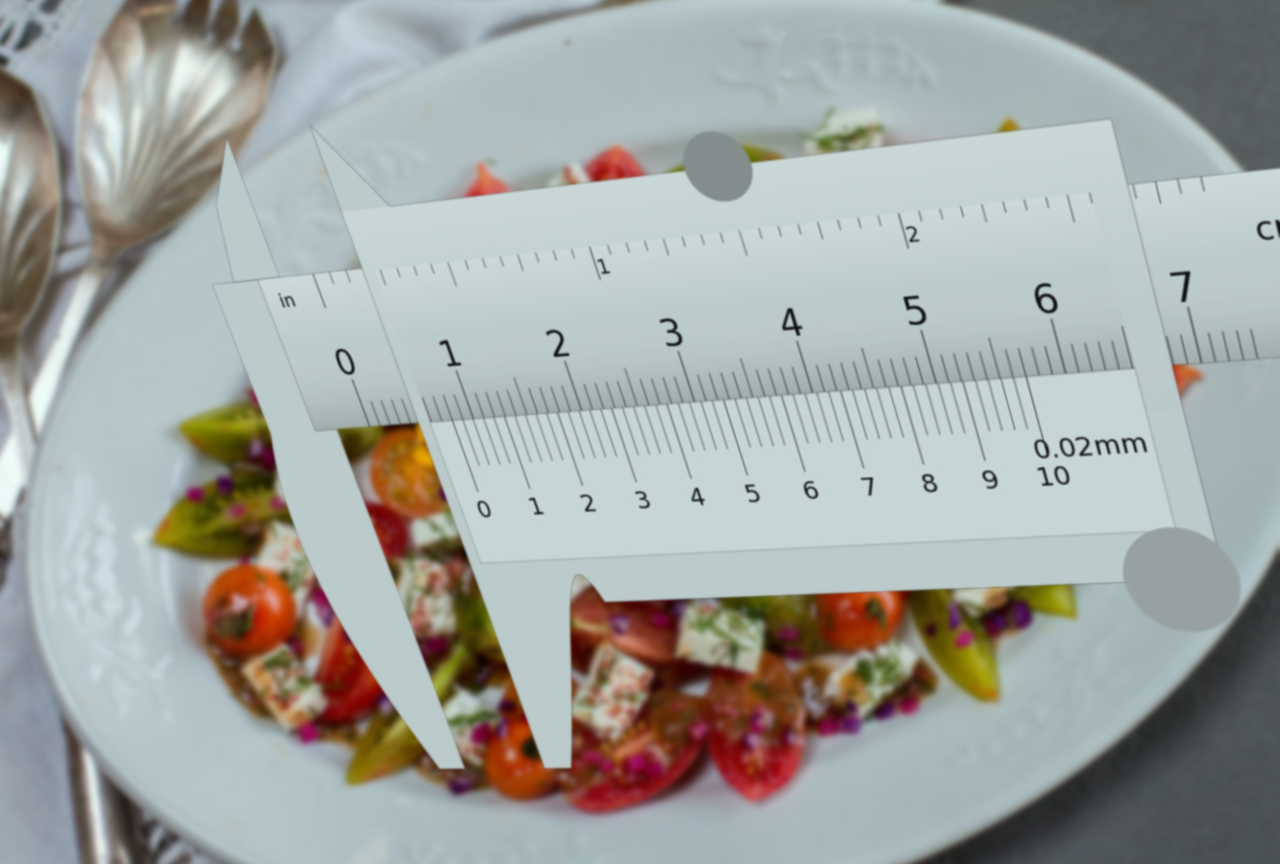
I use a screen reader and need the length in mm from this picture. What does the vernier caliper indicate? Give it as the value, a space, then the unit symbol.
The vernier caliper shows 8.0 mm
